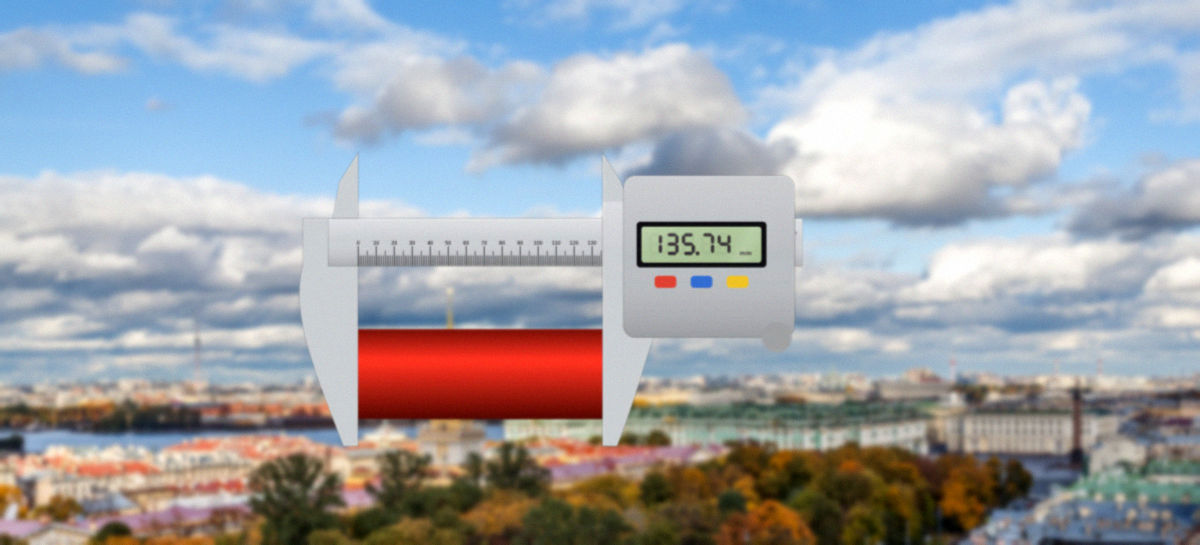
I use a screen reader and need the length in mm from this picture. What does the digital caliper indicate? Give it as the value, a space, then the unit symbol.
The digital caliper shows 135.74 mm
